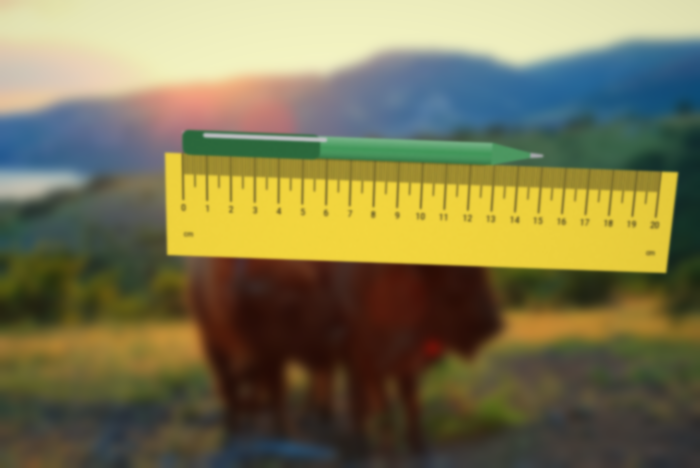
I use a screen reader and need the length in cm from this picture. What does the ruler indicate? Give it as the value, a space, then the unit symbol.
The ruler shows 15 cm
